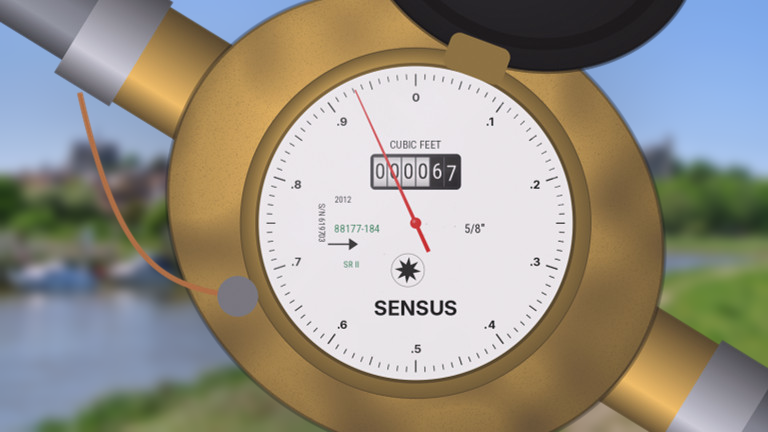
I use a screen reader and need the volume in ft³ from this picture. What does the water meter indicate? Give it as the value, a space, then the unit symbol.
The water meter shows 66.93 ft³
